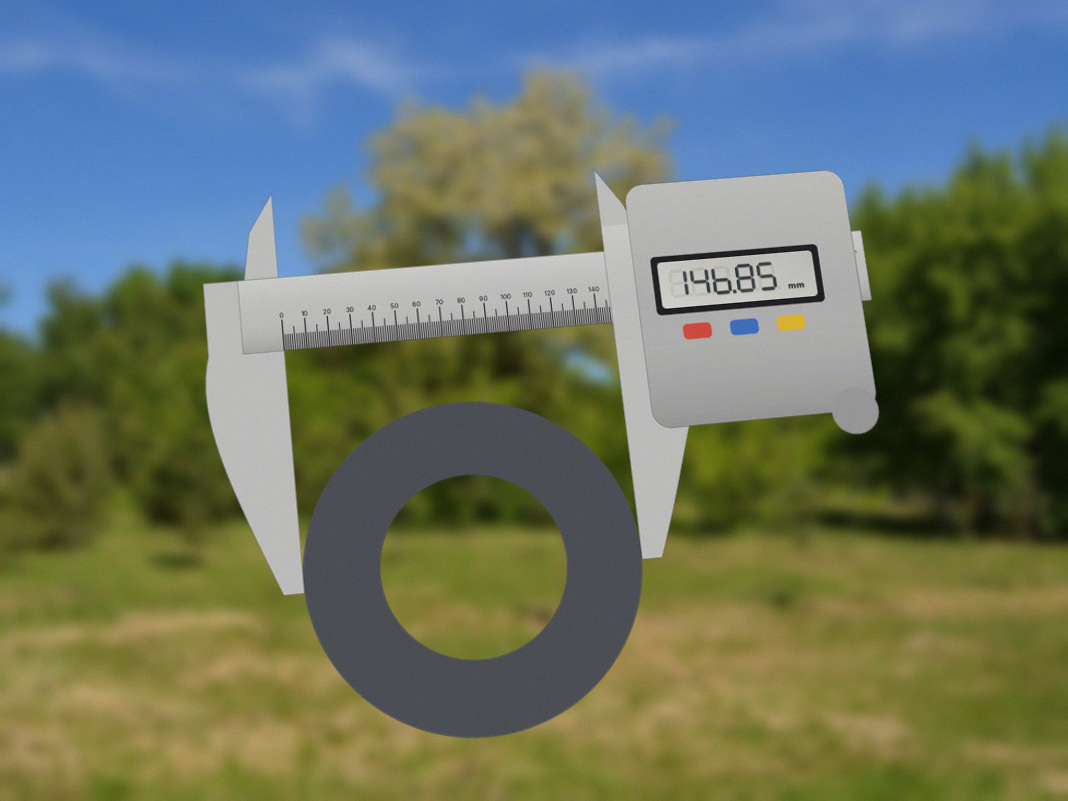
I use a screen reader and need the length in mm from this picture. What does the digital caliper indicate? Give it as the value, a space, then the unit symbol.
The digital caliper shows 146.85 mm
